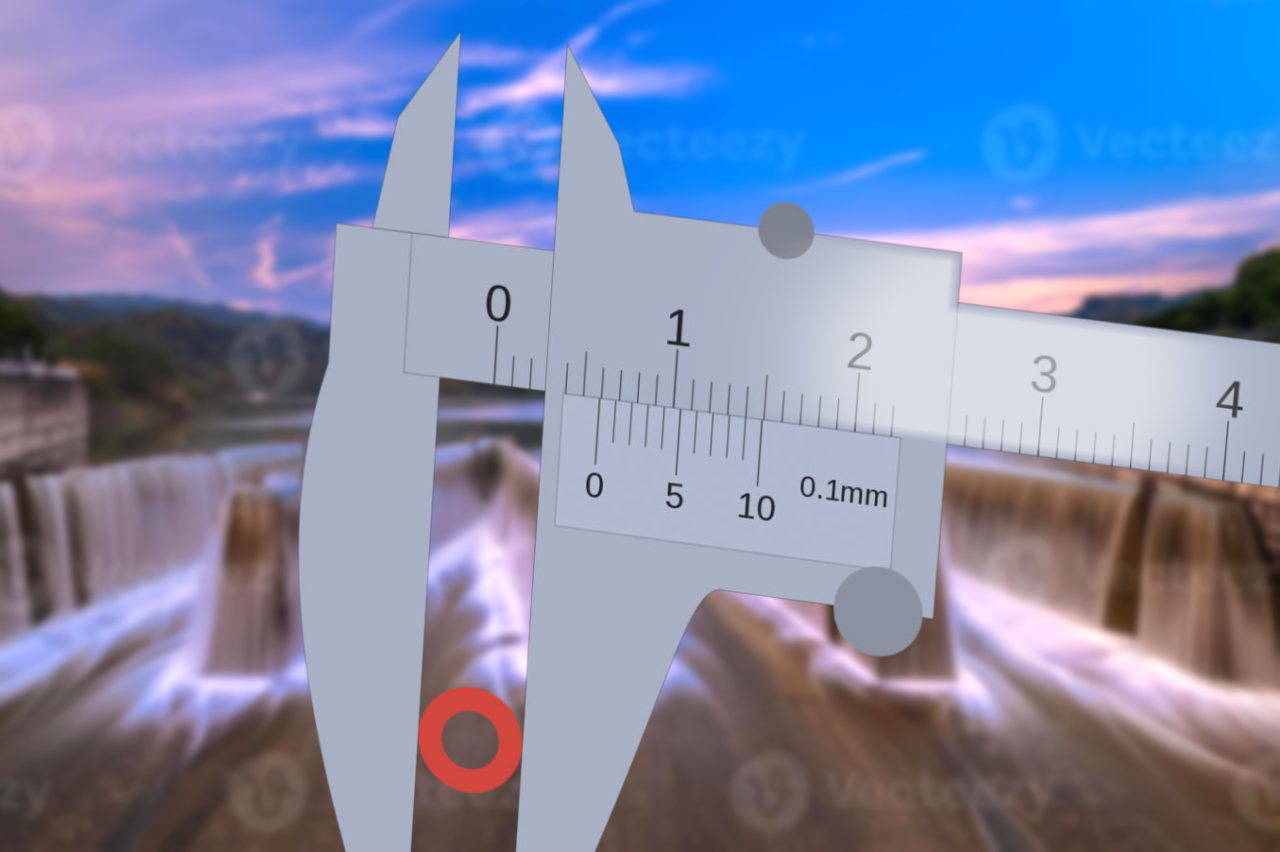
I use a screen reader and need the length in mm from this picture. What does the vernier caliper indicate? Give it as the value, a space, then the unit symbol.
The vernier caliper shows 5.9 mm
